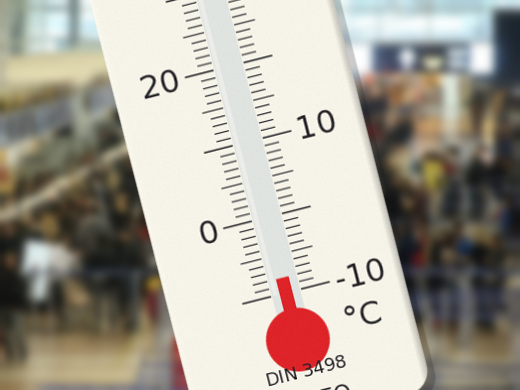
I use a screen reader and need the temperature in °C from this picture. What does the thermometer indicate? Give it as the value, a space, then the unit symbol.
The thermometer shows -8 °C
